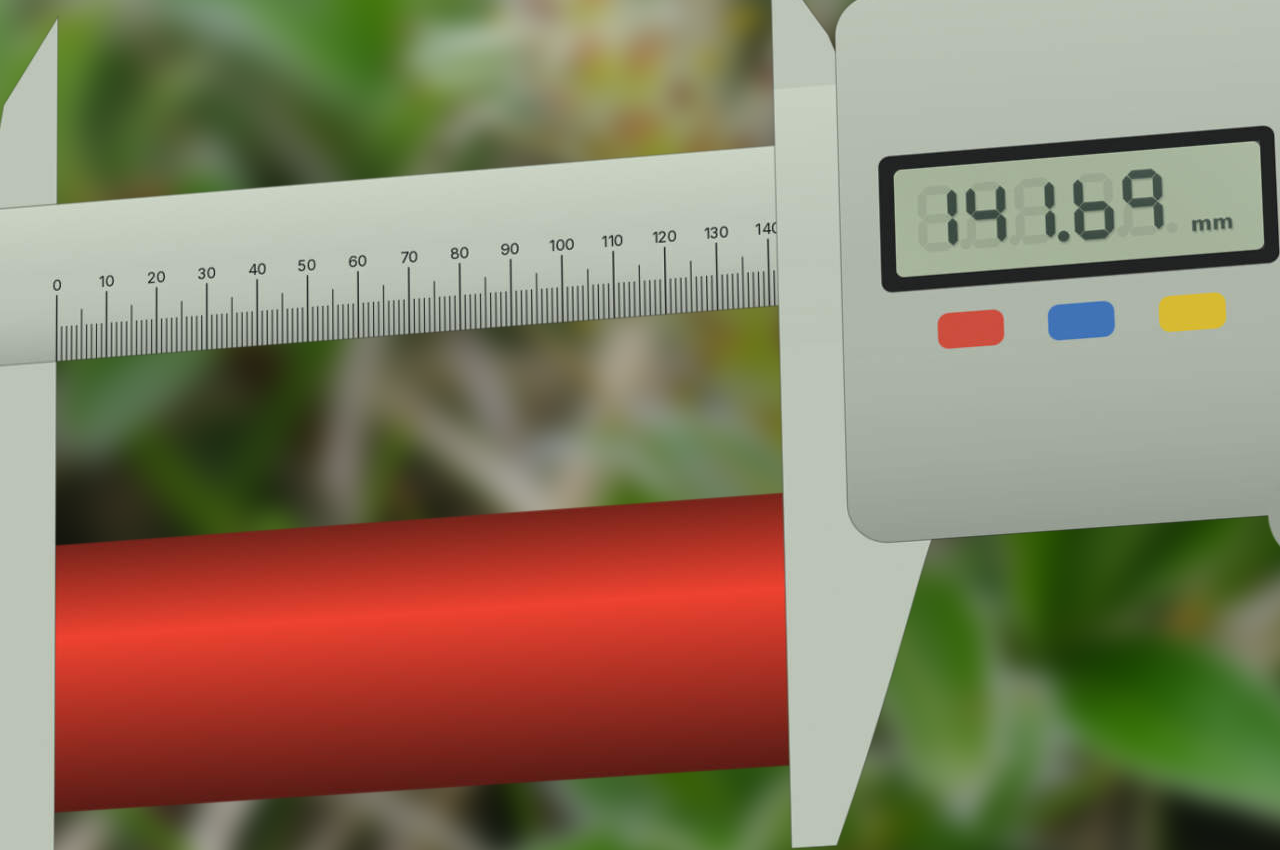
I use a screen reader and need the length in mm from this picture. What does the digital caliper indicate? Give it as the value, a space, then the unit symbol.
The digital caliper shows 141.69 mm
